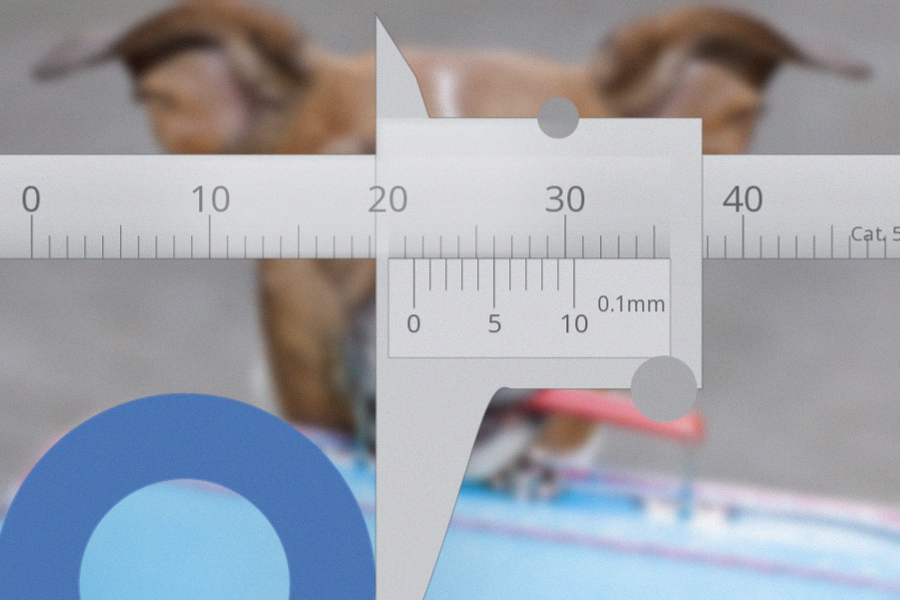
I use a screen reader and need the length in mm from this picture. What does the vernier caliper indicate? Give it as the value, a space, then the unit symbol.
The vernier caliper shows 21.5 mm
